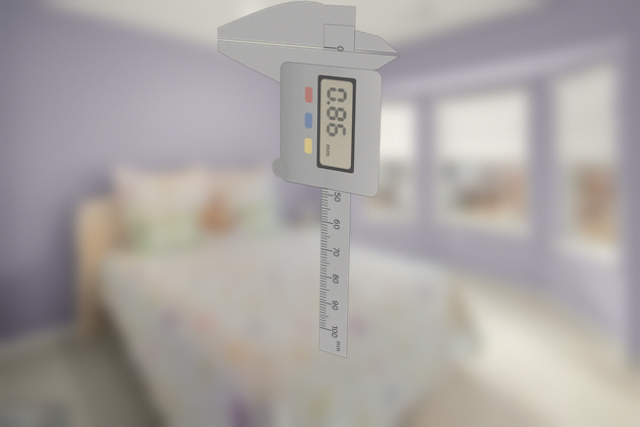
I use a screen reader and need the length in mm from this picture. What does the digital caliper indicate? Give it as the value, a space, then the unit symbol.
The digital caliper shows 0.86 mm
